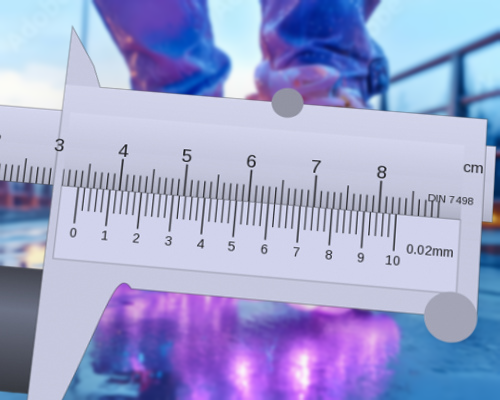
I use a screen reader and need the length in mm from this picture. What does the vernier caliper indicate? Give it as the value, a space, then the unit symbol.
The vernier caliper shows 33.6 mm
